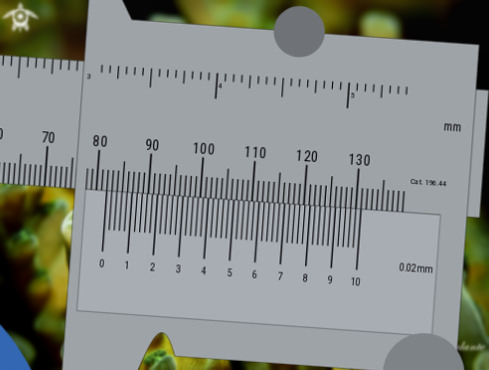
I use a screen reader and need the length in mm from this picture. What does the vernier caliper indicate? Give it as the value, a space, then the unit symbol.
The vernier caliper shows 82.0 mm
